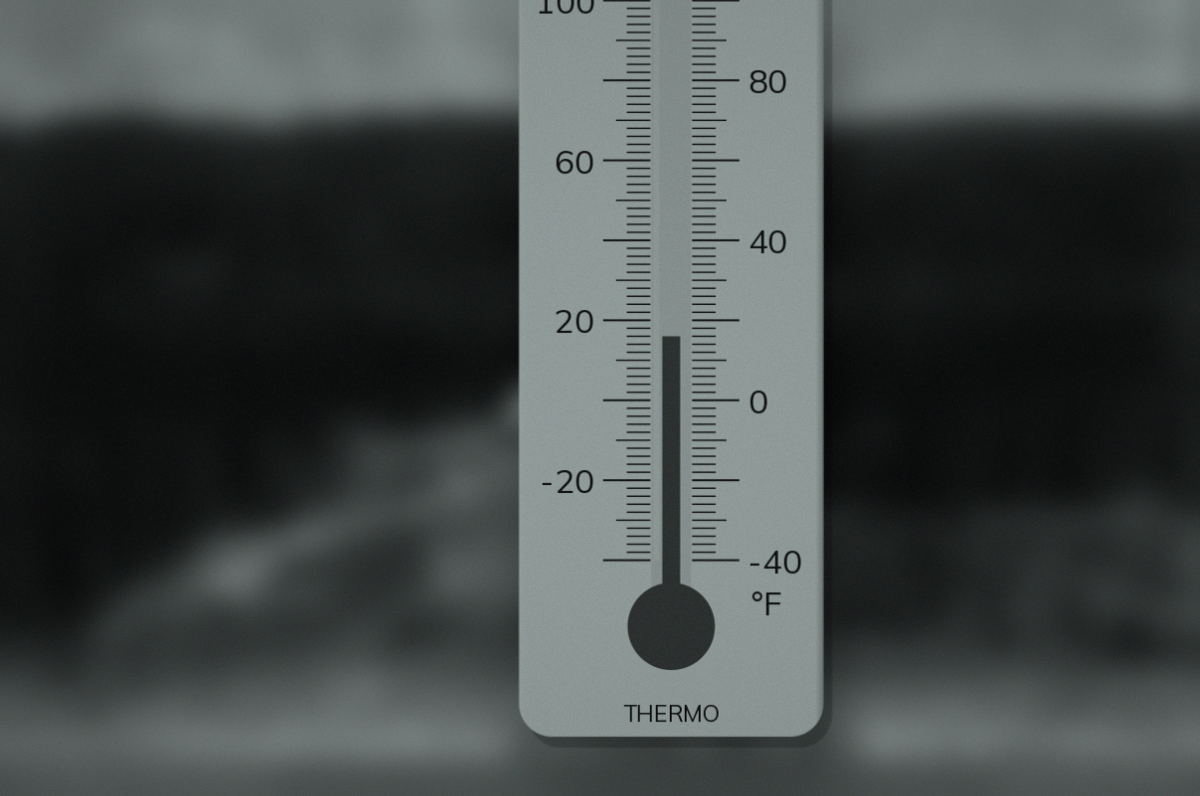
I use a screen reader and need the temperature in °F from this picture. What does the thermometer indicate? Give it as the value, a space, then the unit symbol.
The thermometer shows 16 °F
